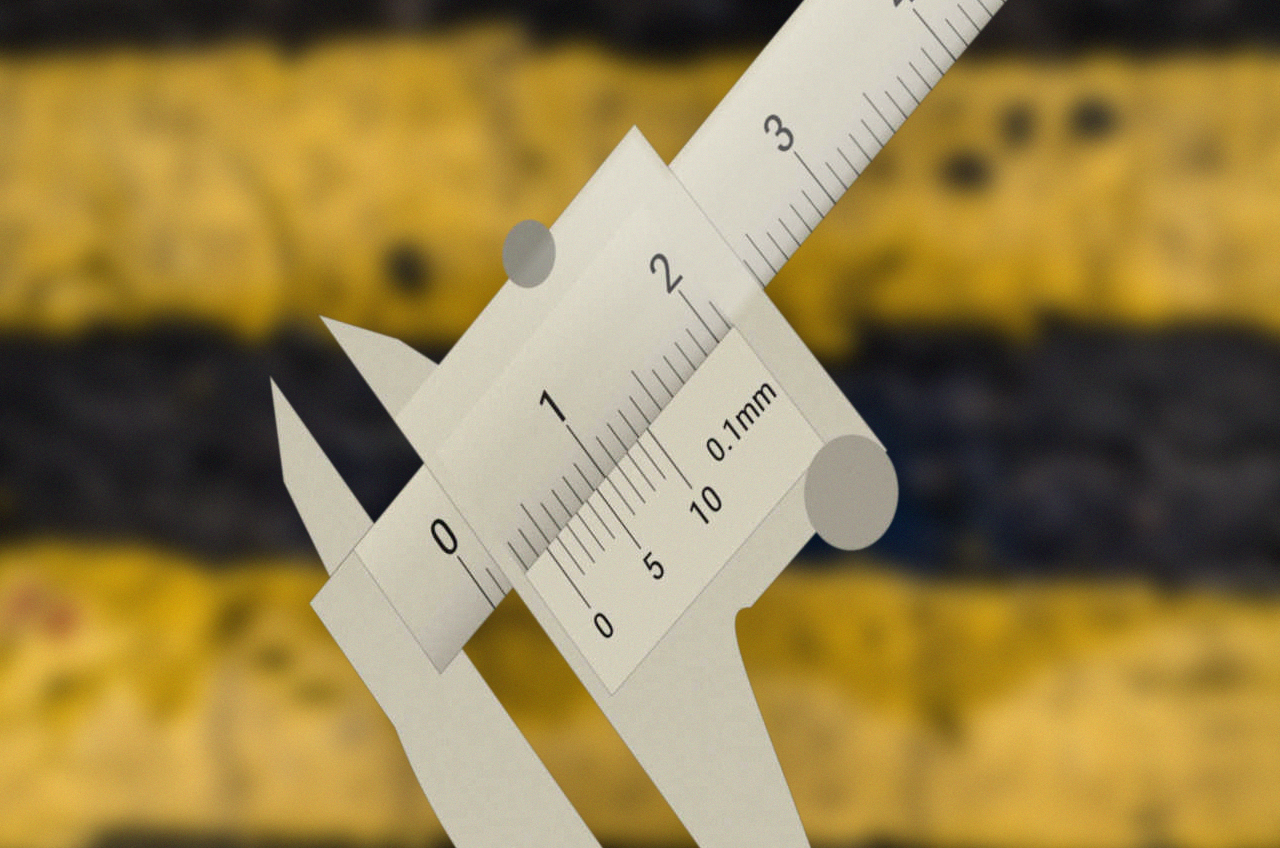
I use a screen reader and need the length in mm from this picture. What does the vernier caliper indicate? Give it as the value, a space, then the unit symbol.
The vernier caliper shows 4.7 mm
